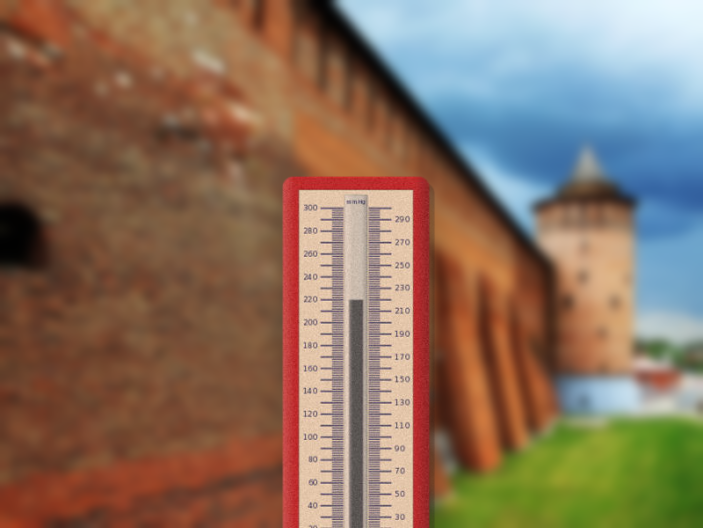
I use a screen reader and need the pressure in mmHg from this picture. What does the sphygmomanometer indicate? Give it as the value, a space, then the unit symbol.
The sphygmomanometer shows 220 mmHg
